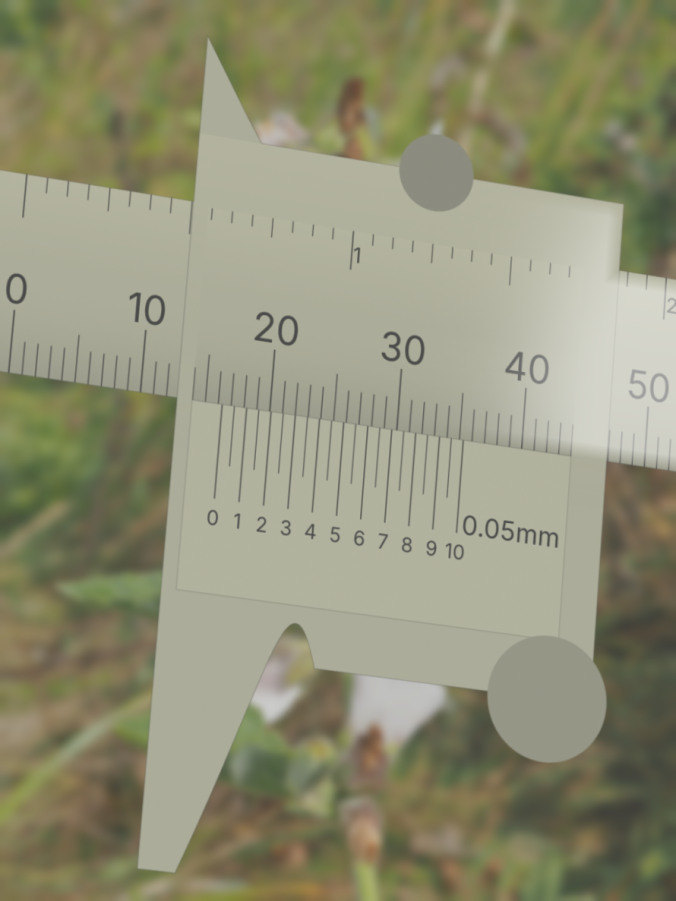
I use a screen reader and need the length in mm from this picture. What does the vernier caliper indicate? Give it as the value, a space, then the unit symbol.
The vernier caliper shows 16.3 mm
